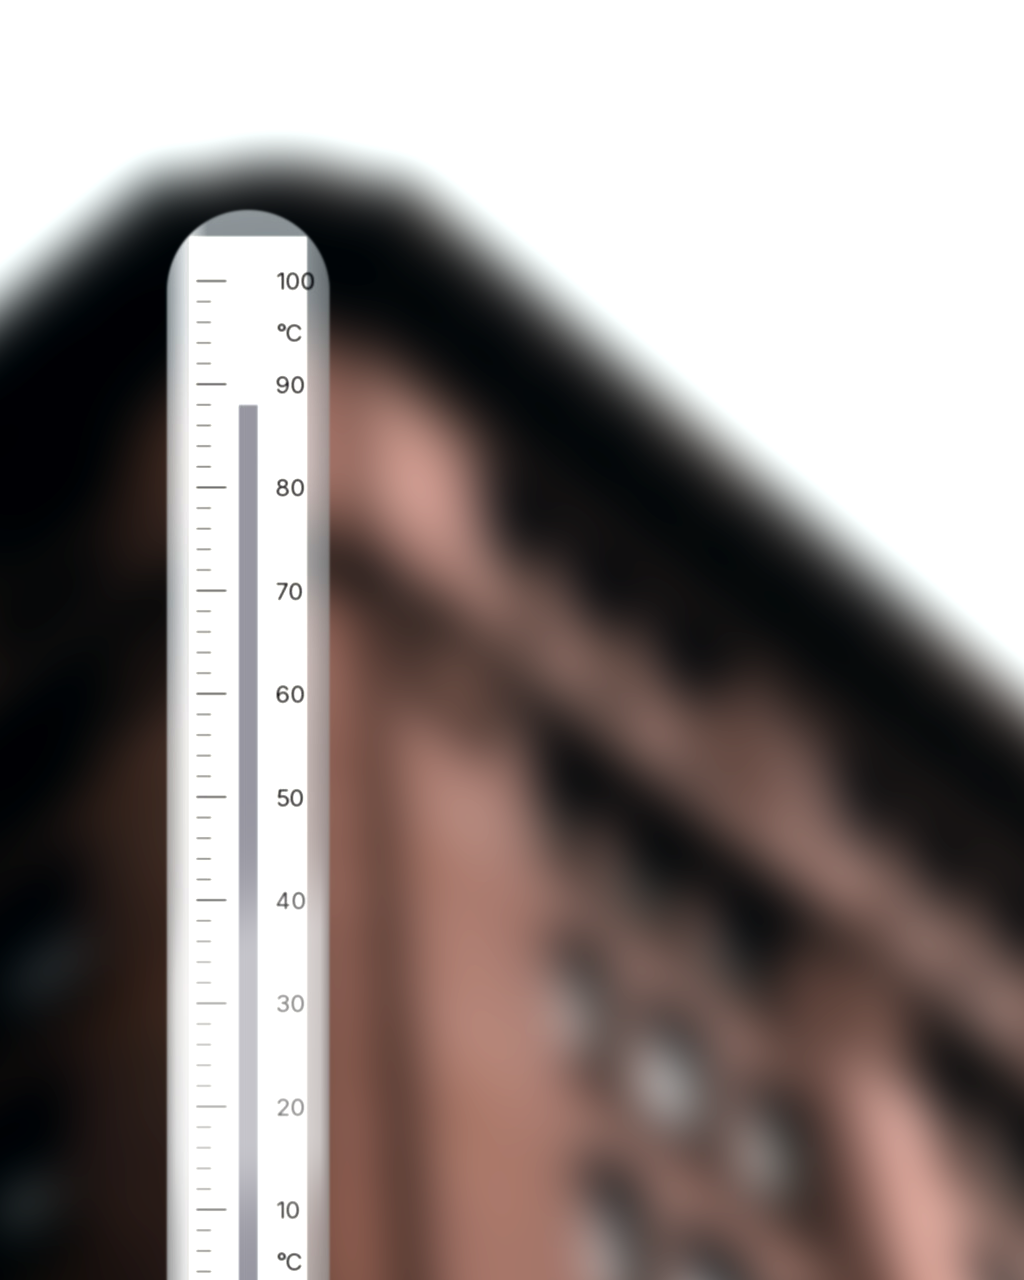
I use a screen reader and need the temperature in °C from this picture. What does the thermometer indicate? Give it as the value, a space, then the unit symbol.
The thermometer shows 88 °C
